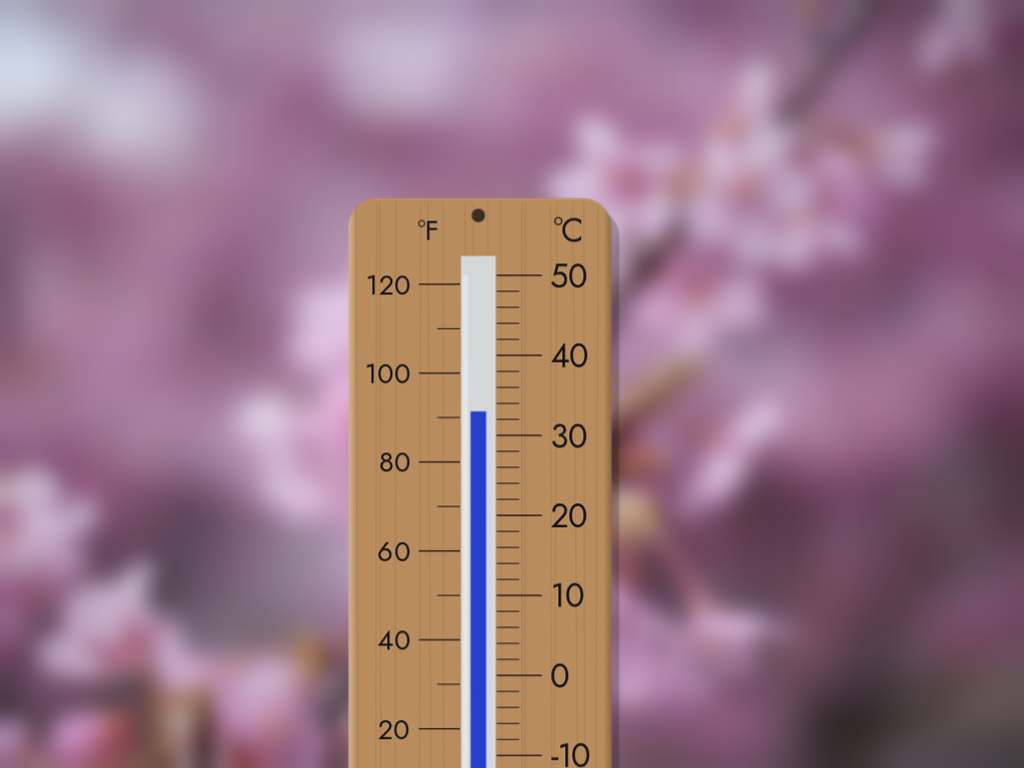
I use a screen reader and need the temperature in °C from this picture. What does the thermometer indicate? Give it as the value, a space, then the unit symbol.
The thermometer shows 33 °C
